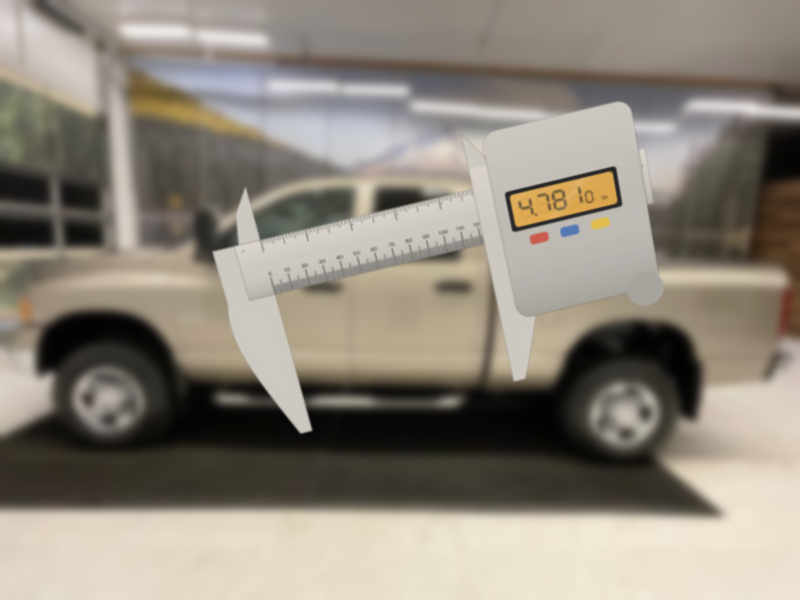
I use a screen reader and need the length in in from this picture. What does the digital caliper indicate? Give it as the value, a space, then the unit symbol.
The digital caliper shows 4.7810 in
